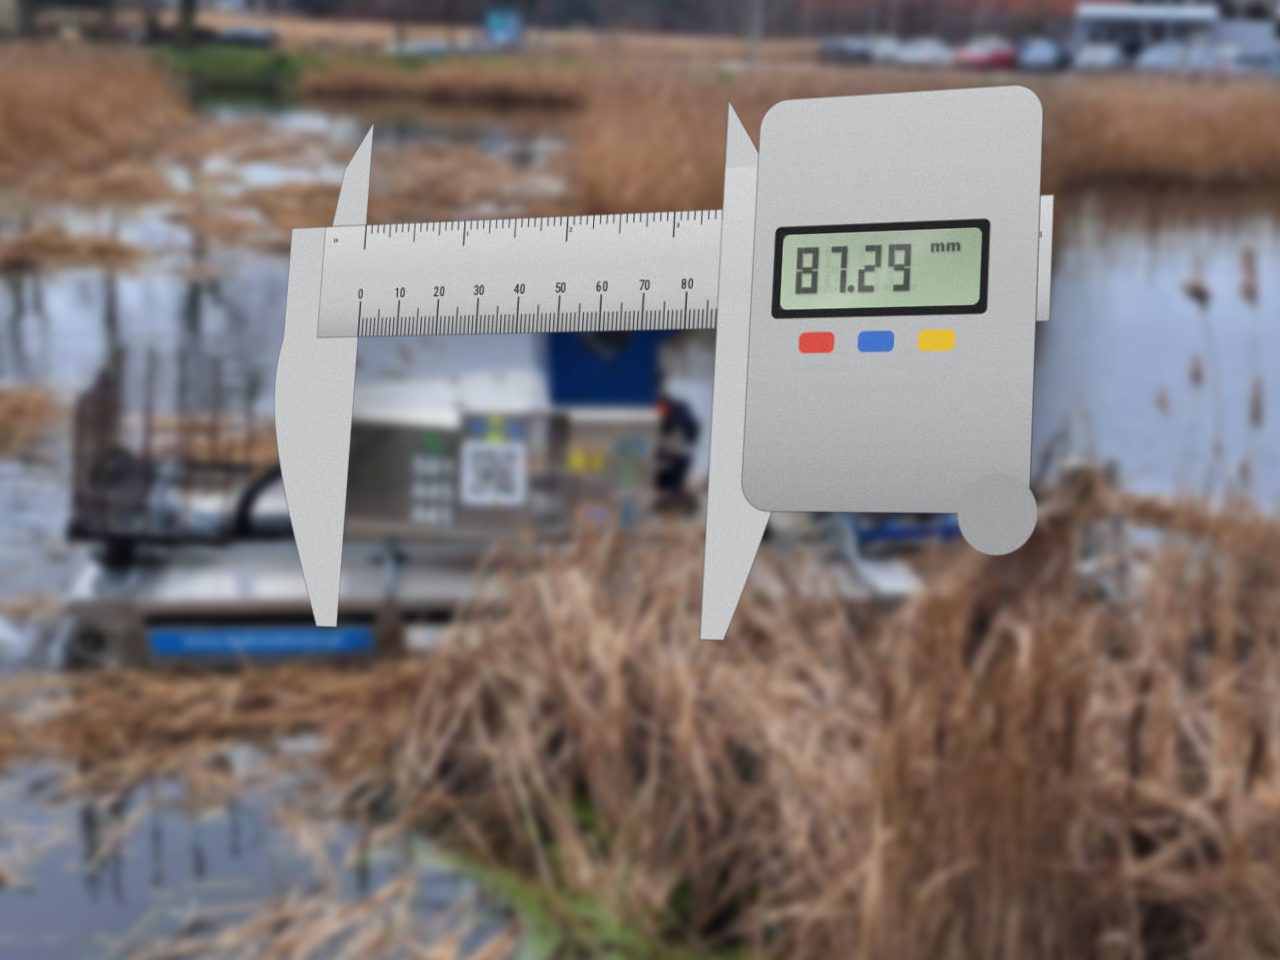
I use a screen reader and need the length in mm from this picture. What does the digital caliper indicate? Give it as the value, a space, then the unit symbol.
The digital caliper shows 87.29 mm
